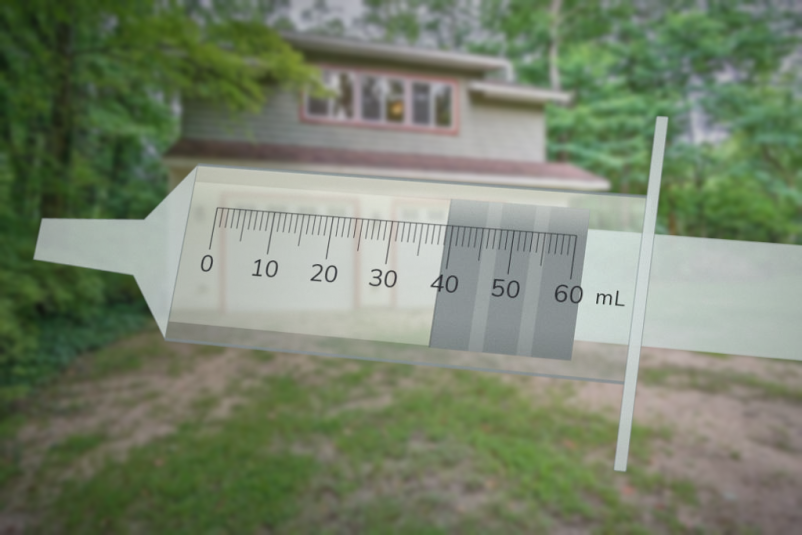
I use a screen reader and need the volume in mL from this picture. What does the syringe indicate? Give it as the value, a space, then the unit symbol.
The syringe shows 39 mL
